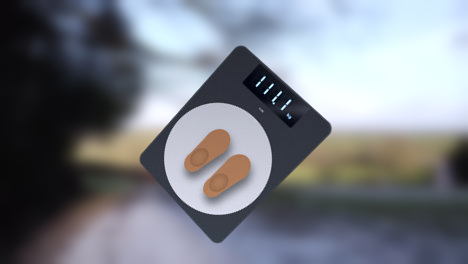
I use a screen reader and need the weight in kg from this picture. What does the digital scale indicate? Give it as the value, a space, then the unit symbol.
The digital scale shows 111.1 kg
